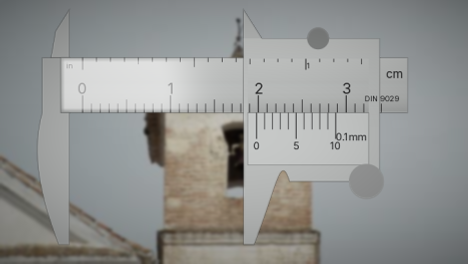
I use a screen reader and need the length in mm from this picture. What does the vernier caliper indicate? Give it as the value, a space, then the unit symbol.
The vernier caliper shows 19.8 mm
